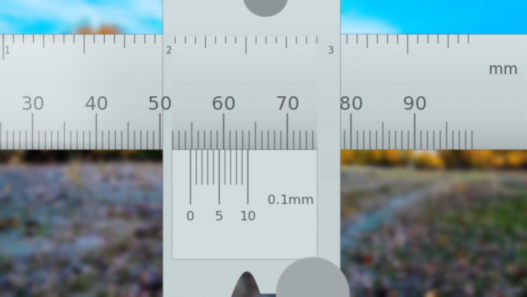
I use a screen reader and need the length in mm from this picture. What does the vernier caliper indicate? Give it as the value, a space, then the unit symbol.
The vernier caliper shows 54.8 mm
